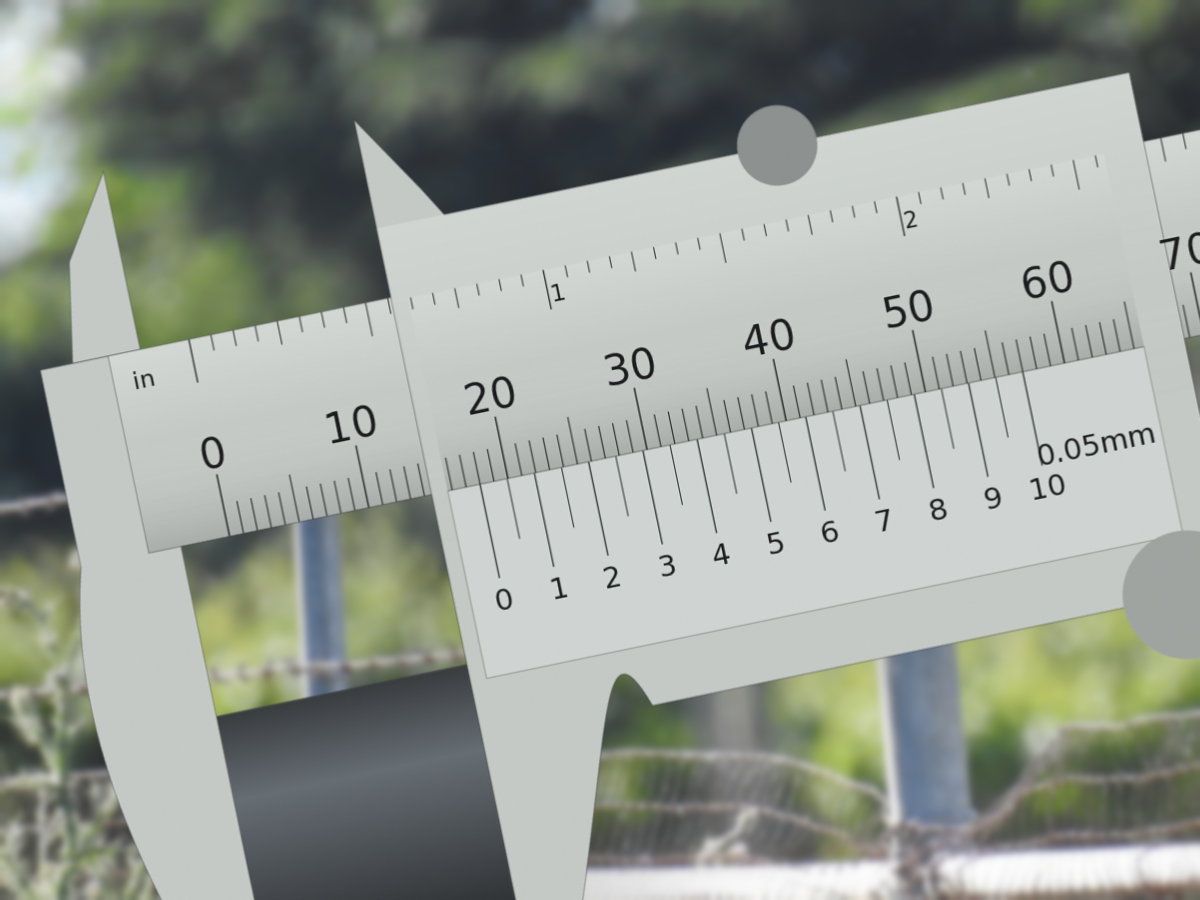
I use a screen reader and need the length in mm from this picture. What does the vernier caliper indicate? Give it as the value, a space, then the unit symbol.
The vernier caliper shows 18.0 mm
